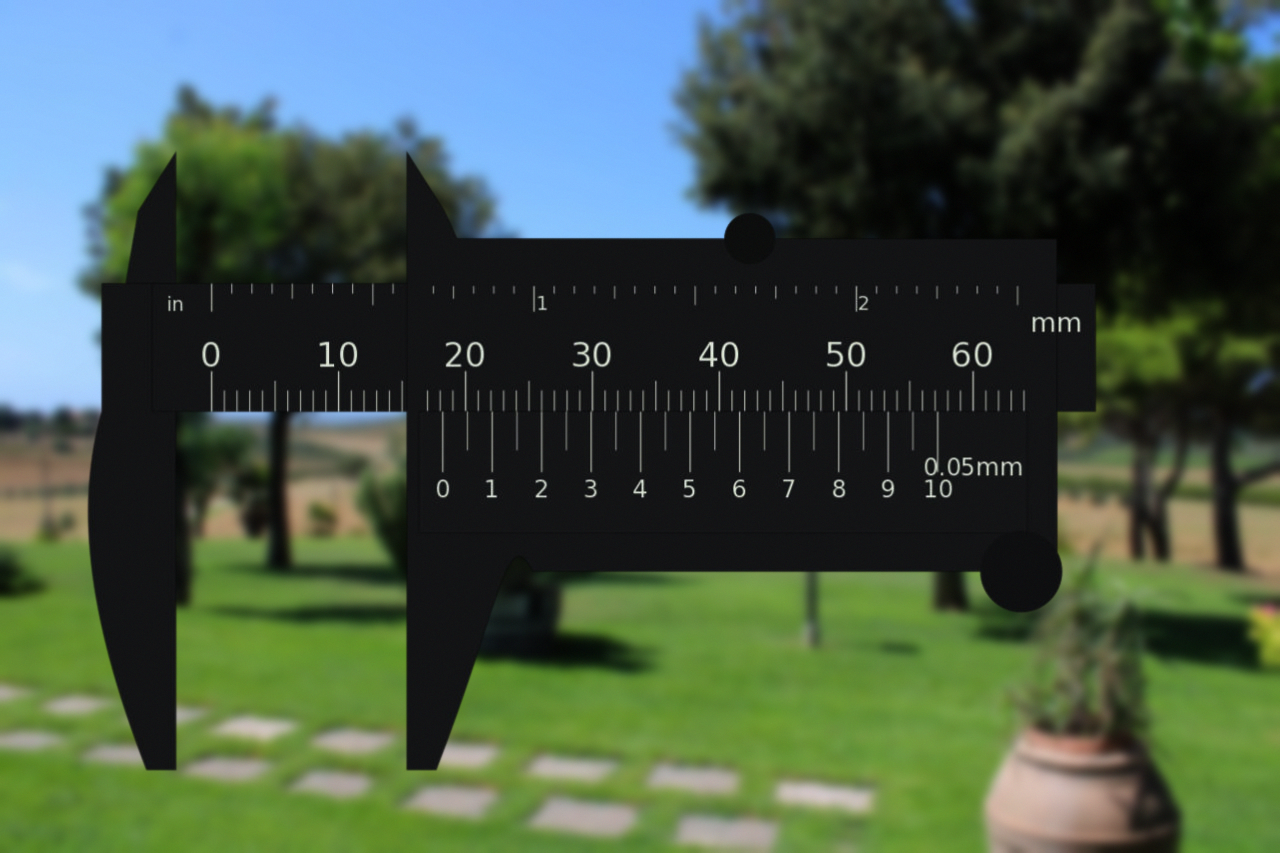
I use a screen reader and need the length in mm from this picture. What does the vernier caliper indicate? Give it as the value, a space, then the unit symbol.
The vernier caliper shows 18.2 mm
